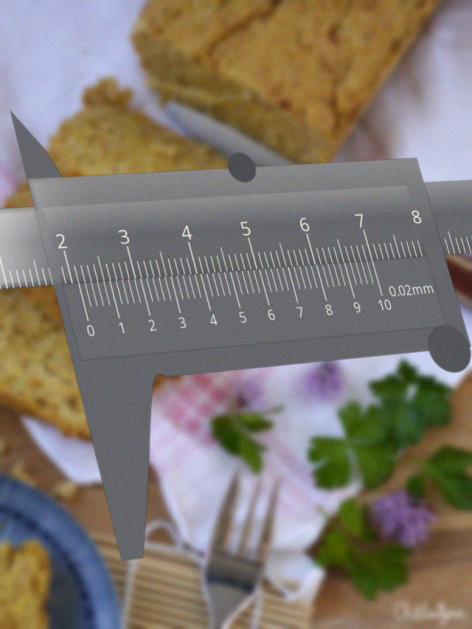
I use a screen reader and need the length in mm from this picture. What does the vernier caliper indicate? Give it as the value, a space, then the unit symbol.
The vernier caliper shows 21.0 mm
